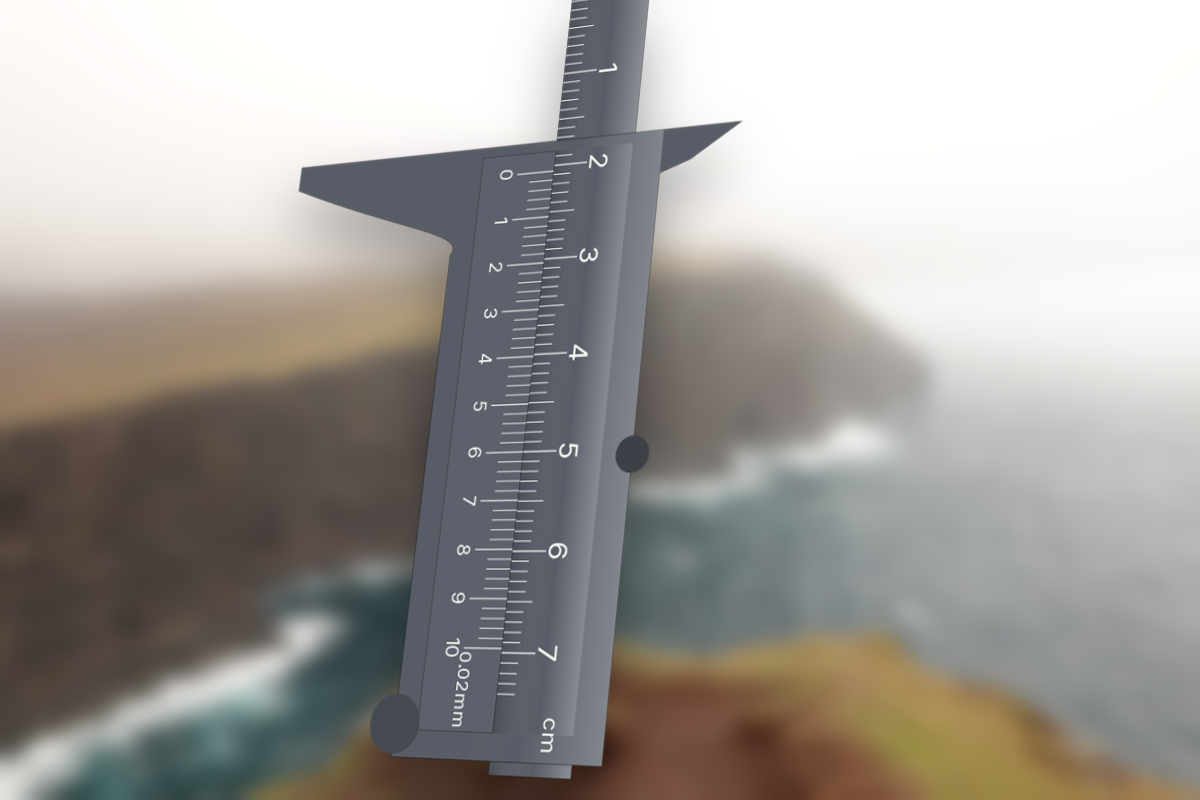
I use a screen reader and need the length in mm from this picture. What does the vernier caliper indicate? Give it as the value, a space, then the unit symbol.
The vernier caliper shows 20.6 mm
